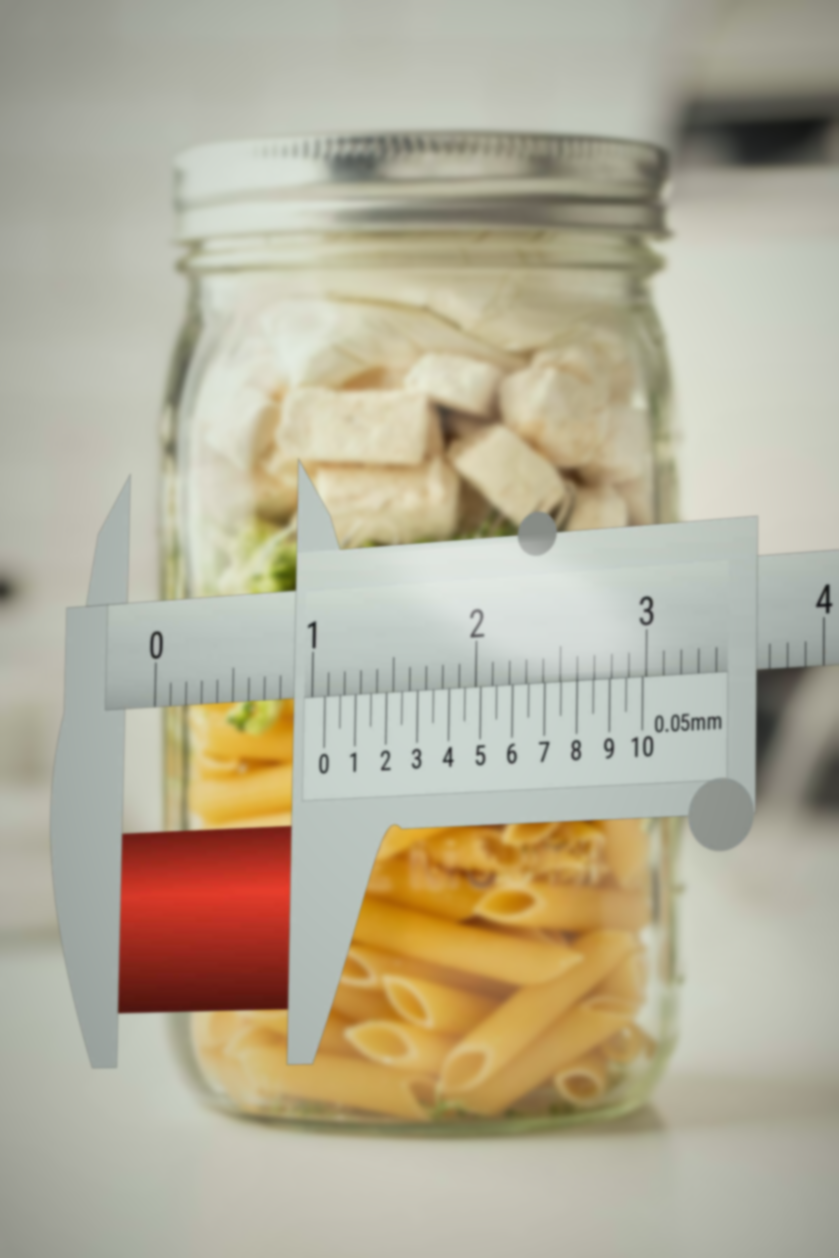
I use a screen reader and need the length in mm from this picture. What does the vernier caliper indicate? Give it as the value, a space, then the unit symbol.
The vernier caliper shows 10.8 mm
